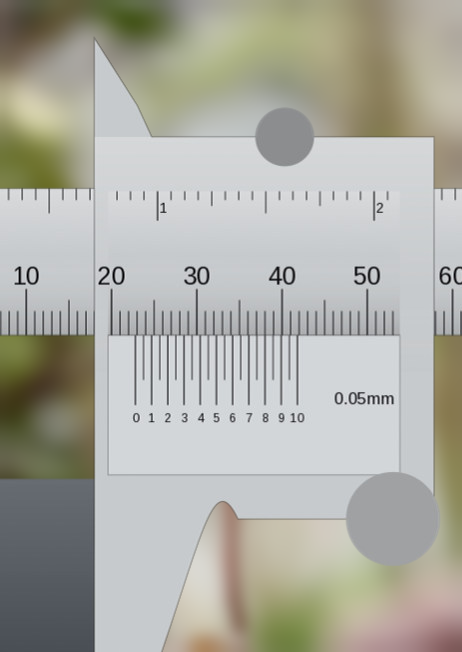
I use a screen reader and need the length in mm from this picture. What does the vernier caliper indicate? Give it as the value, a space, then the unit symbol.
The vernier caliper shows 22.8 mm
